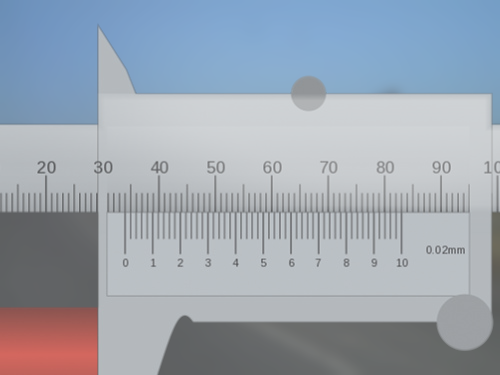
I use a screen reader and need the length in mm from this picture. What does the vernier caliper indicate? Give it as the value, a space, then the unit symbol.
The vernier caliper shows 34.0 mm
